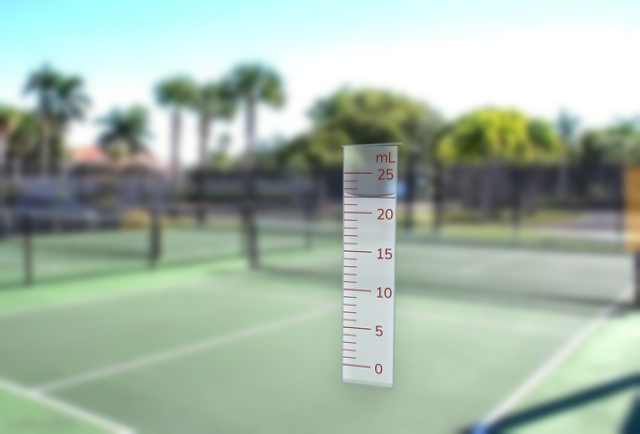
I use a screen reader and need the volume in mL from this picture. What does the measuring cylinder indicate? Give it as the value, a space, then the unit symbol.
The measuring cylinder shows 22 mL
